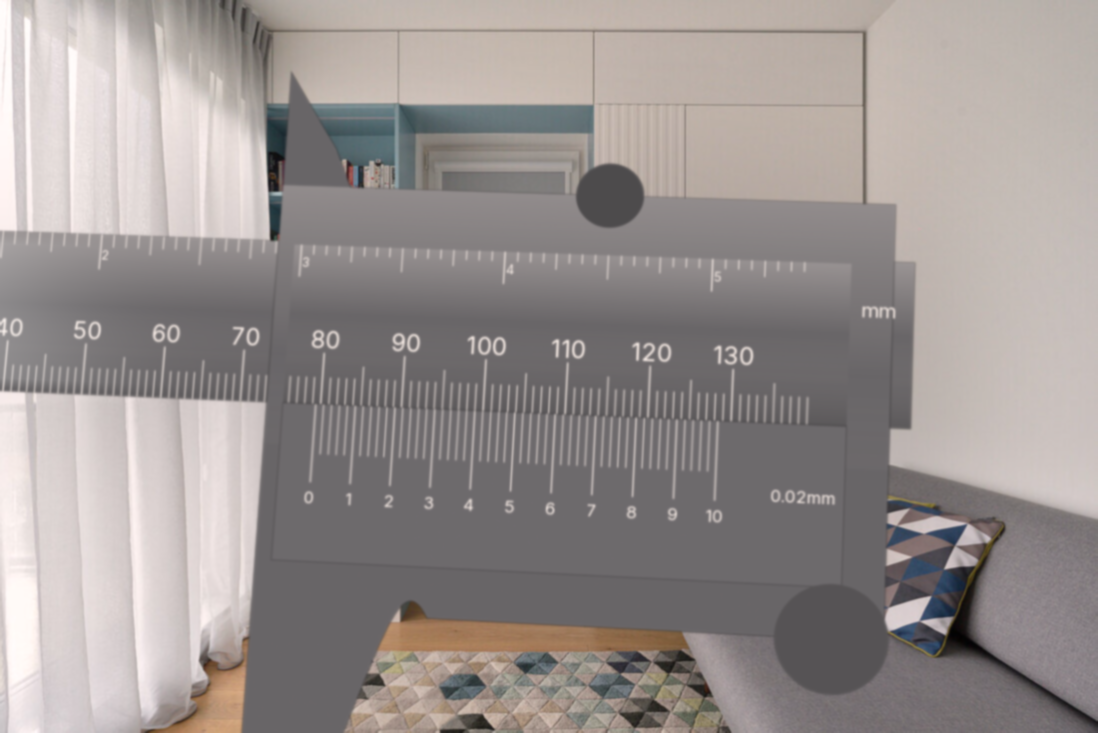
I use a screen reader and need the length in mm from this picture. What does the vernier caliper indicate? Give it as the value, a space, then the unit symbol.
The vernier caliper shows 79.4 mm
